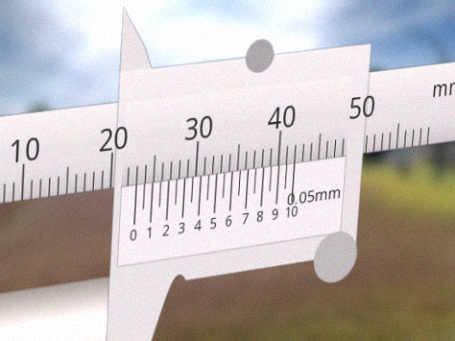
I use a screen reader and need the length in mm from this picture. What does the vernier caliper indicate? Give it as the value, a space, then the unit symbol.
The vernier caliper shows 23.0 mm
